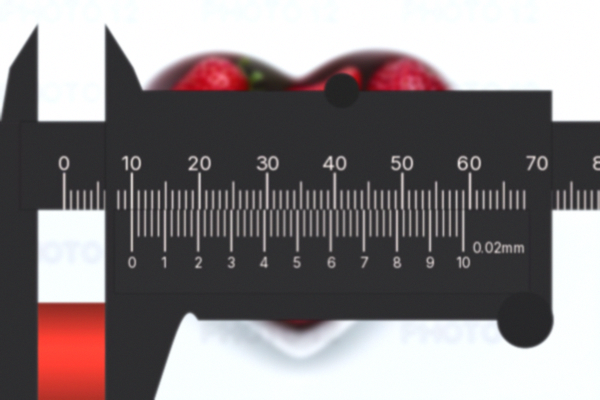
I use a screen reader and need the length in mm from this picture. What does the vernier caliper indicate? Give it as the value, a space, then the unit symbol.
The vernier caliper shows 10.0 mm
